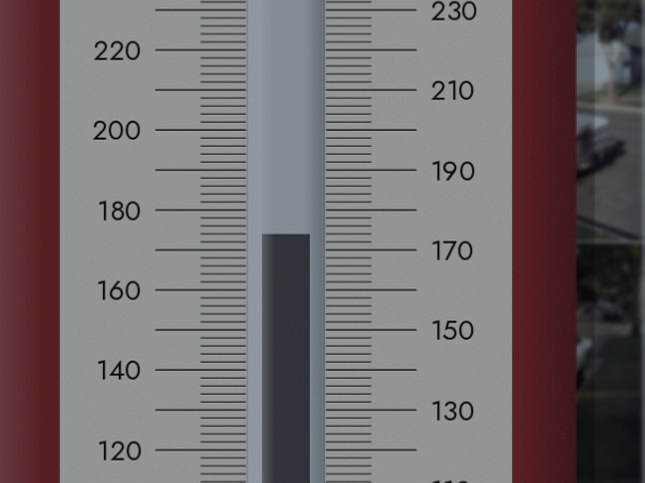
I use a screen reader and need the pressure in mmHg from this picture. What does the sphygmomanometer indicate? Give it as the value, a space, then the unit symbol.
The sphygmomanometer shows 174 mmHg
